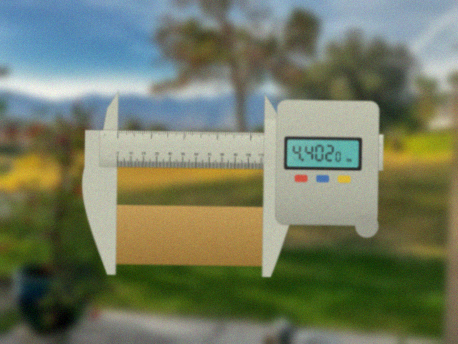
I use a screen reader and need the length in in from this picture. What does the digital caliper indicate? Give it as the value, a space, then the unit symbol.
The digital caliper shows 4.4020 in
